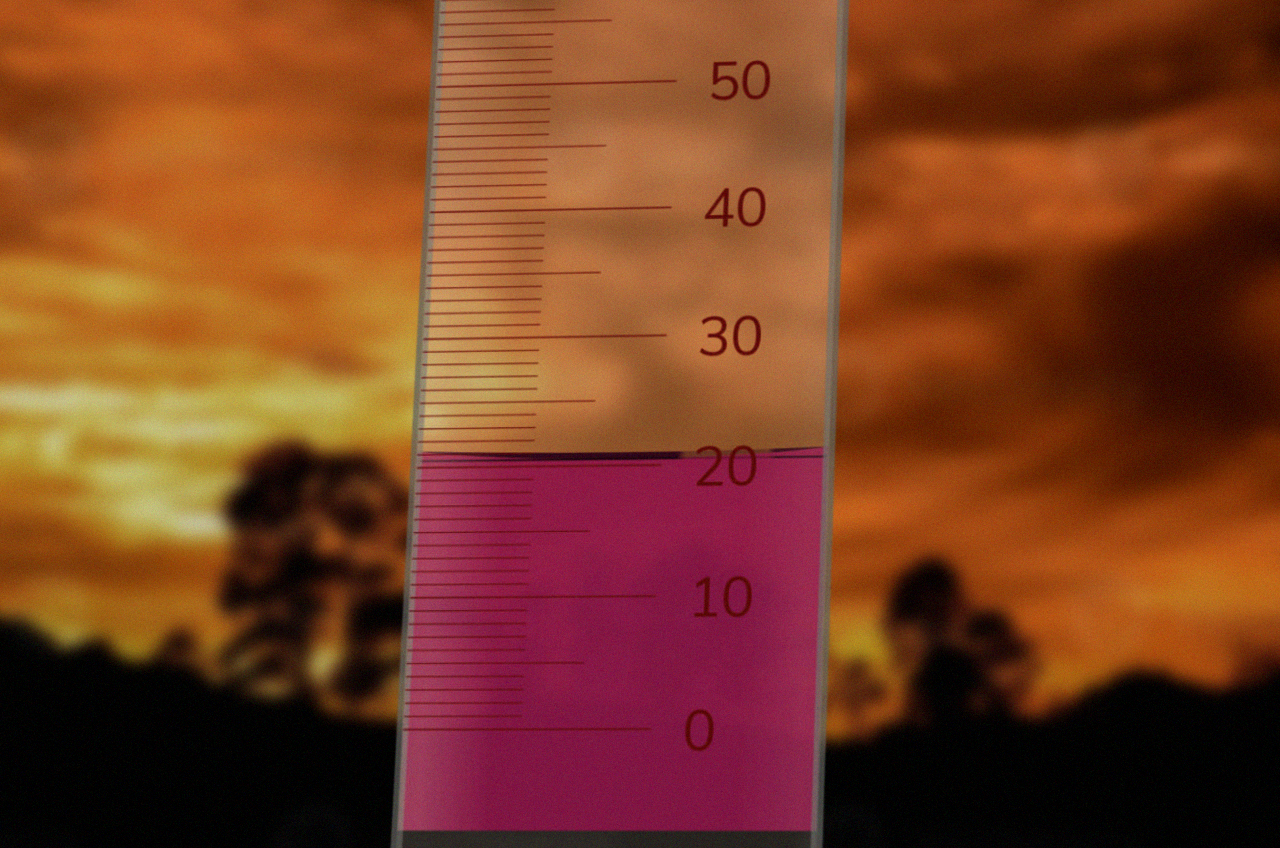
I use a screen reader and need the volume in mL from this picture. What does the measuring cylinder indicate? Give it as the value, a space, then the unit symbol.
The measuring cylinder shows 20.5 mL
